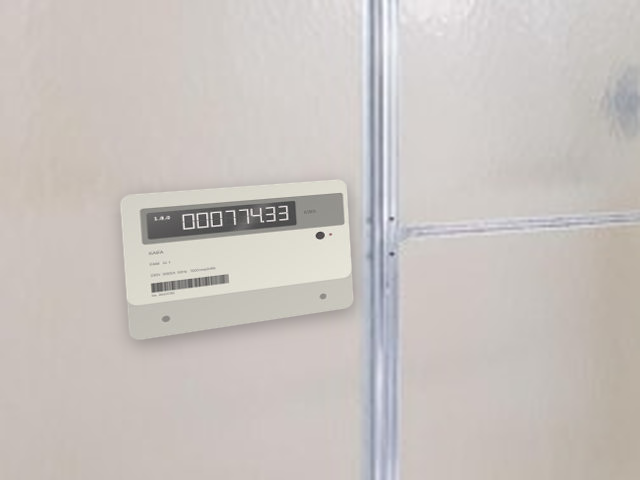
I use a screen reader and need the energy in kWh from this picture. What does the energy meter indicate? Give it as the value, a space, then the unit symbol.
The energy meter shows 774.33 kWh
